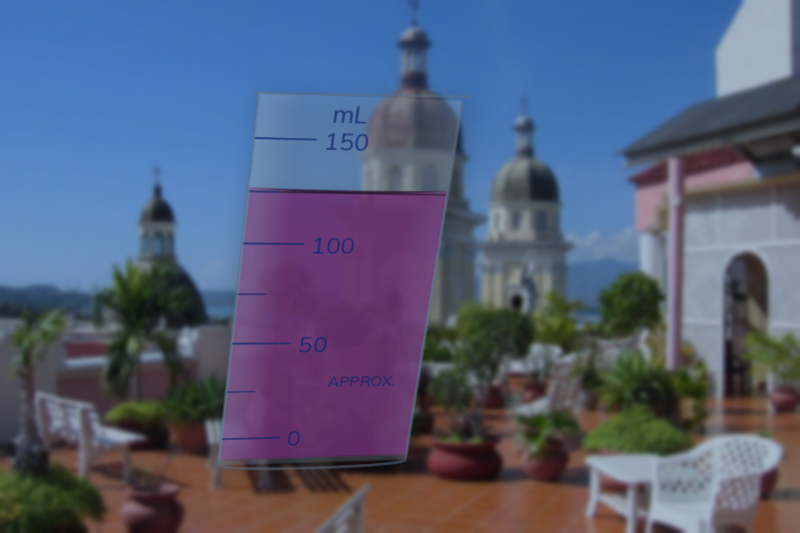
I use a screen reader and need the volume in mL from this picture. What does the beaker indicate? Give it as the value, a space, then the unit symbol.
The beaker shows 125 mL
